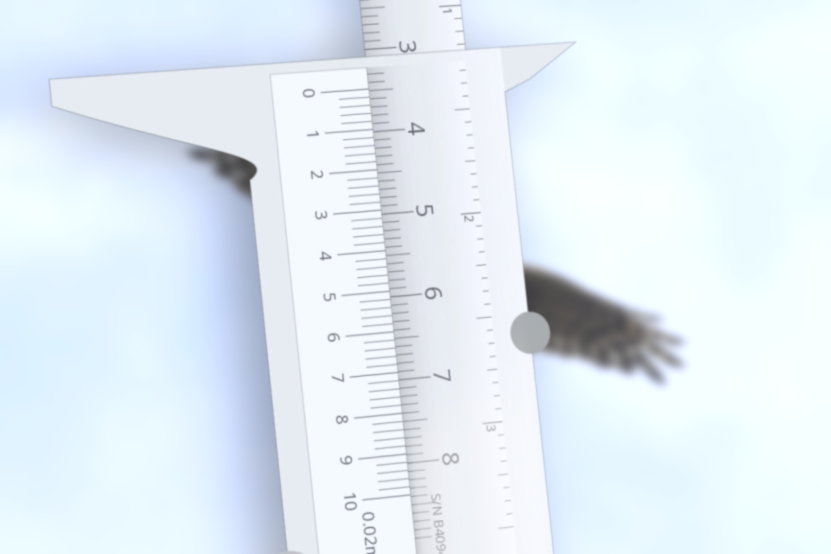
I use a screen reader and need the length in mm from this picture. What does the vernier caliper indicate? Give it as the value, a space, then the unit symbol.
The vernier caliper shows 34.8 mm
